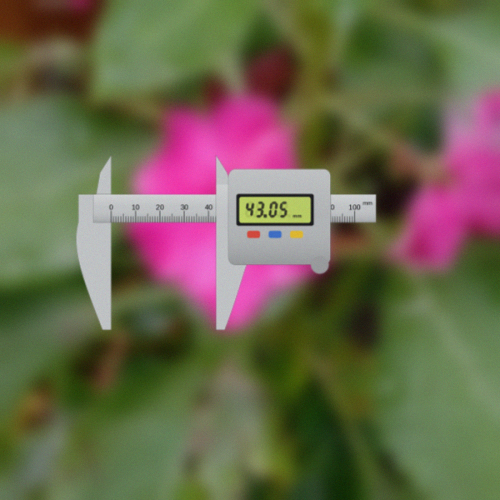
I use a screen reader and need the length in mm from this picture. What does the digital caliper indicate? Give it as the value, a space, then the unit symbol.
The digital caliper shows 43.05 mm
